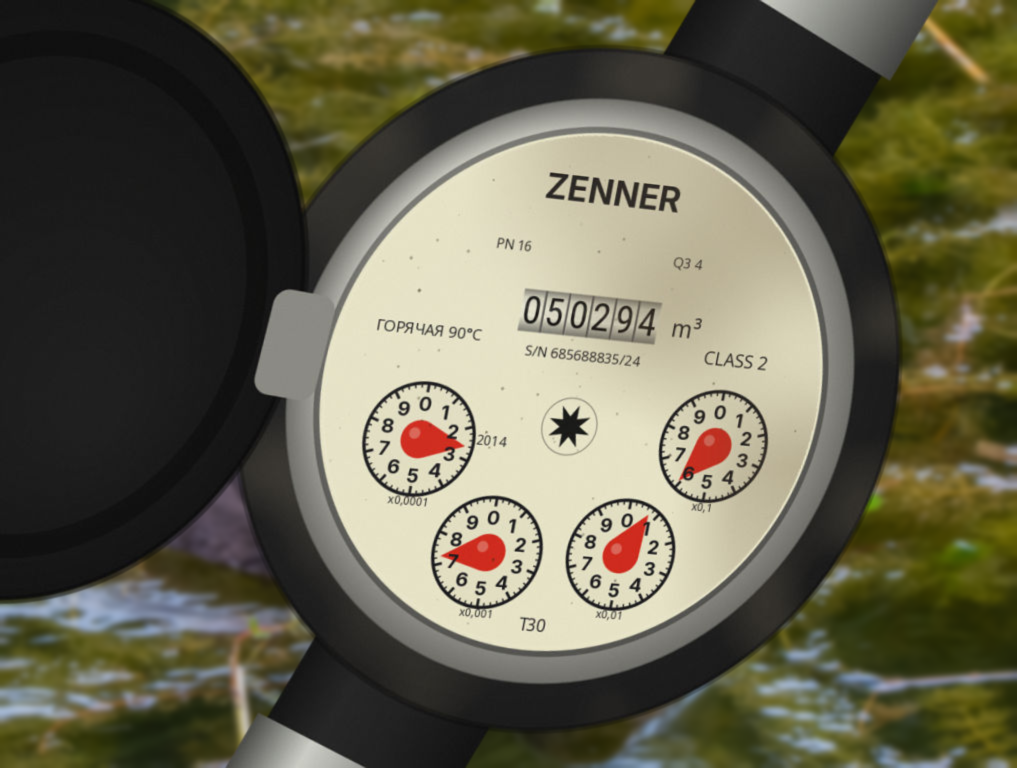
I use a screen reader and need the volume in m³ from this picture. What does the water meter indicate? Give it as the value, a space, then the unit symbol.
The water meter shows 50294.6072 m³
